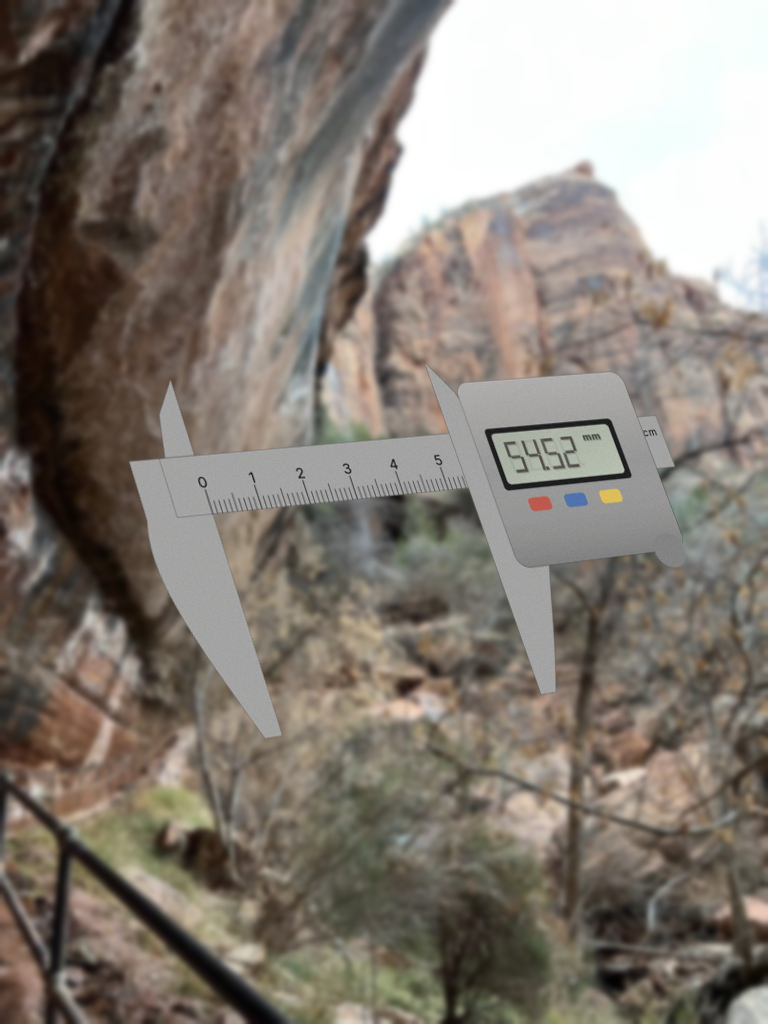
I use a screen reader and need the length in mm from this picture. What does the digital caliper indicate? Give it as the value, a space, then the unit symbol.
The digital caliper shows 54.52 mm
